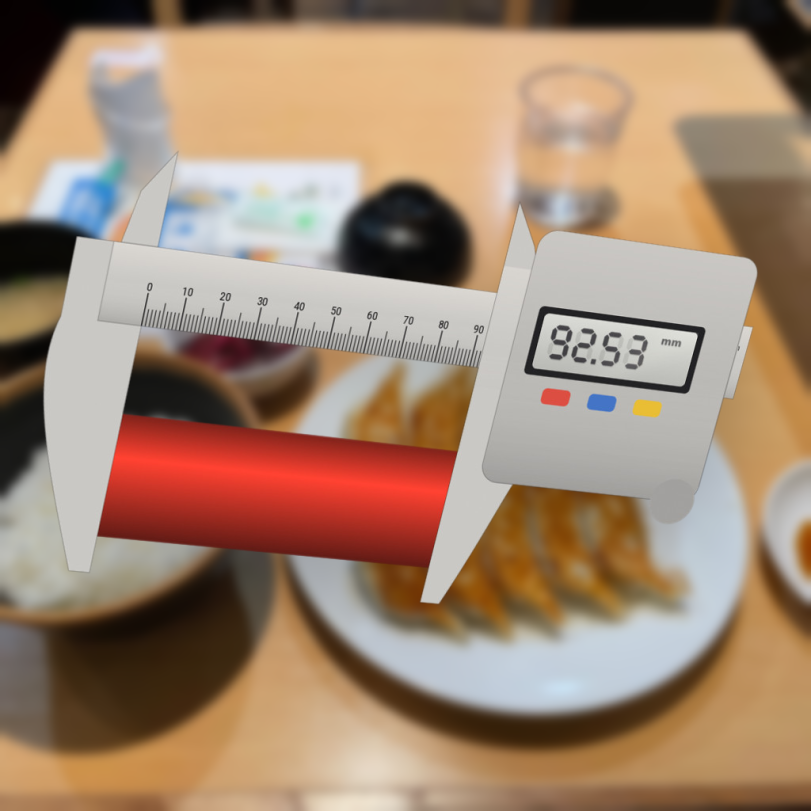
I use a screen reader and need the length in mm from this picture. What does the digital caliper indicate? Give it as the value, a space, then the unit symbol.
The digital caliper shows 92.53 mm
